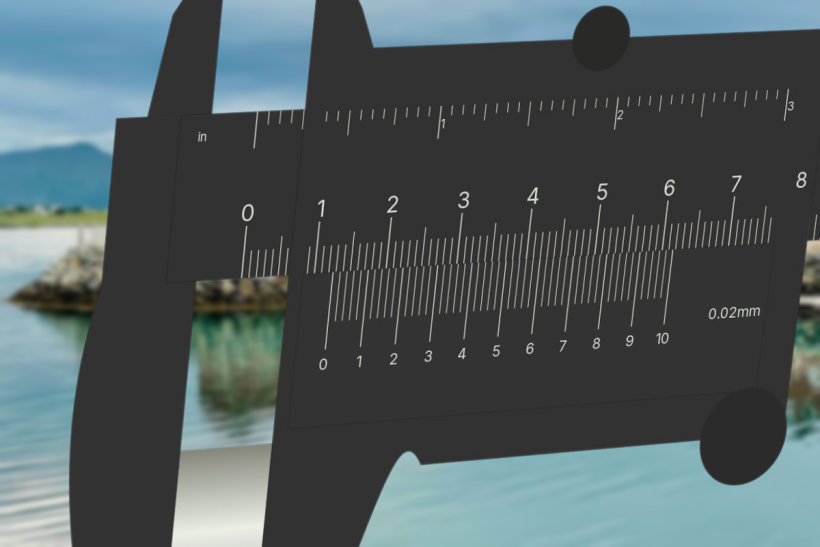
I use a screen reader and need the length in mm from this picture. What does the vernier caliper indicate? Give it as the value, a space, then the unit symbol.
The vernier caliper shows 12.6 mm
